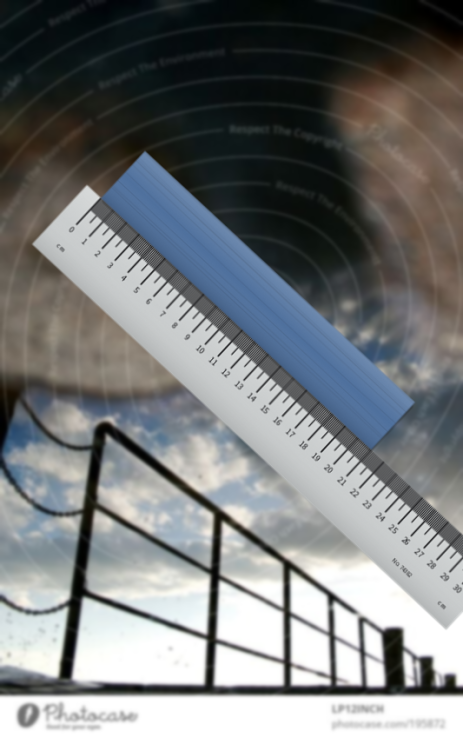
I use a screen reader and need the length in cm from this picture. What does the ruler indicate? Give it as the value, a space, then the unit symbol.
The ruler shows 21 cm
